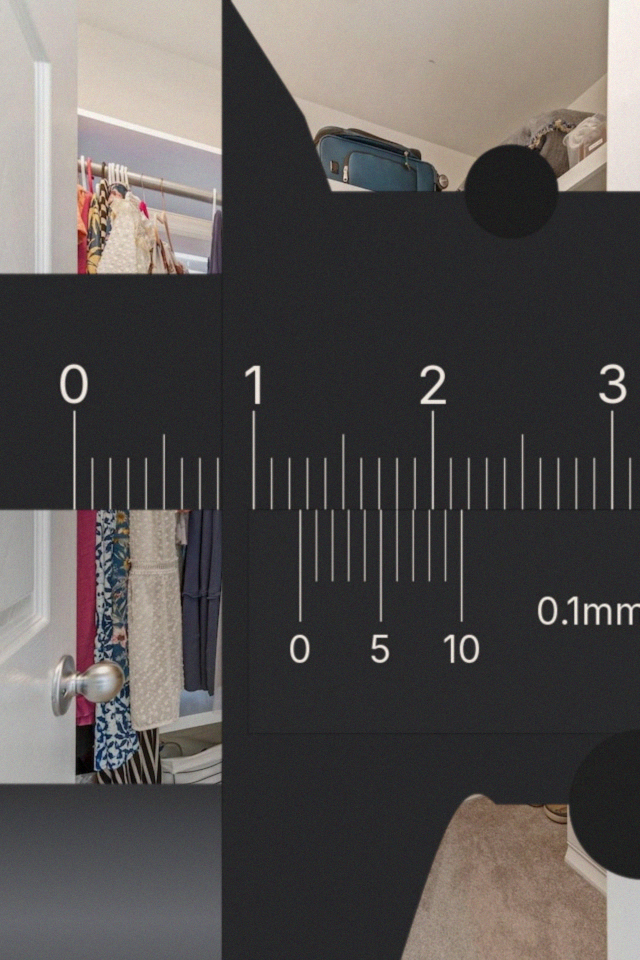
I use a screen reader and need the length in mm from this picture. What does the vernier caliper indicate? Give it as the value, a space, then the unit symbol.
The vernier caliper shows 12.6 mm
